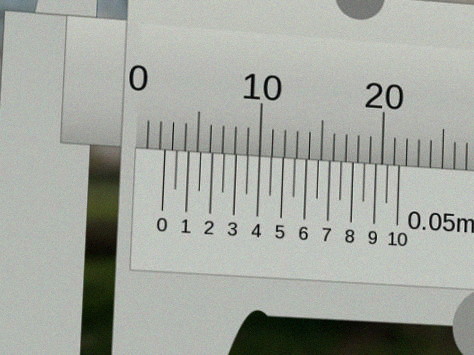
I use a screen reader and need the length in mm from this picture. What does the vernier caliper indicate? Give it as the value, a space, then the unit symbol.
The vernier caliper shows 2.4 mm
